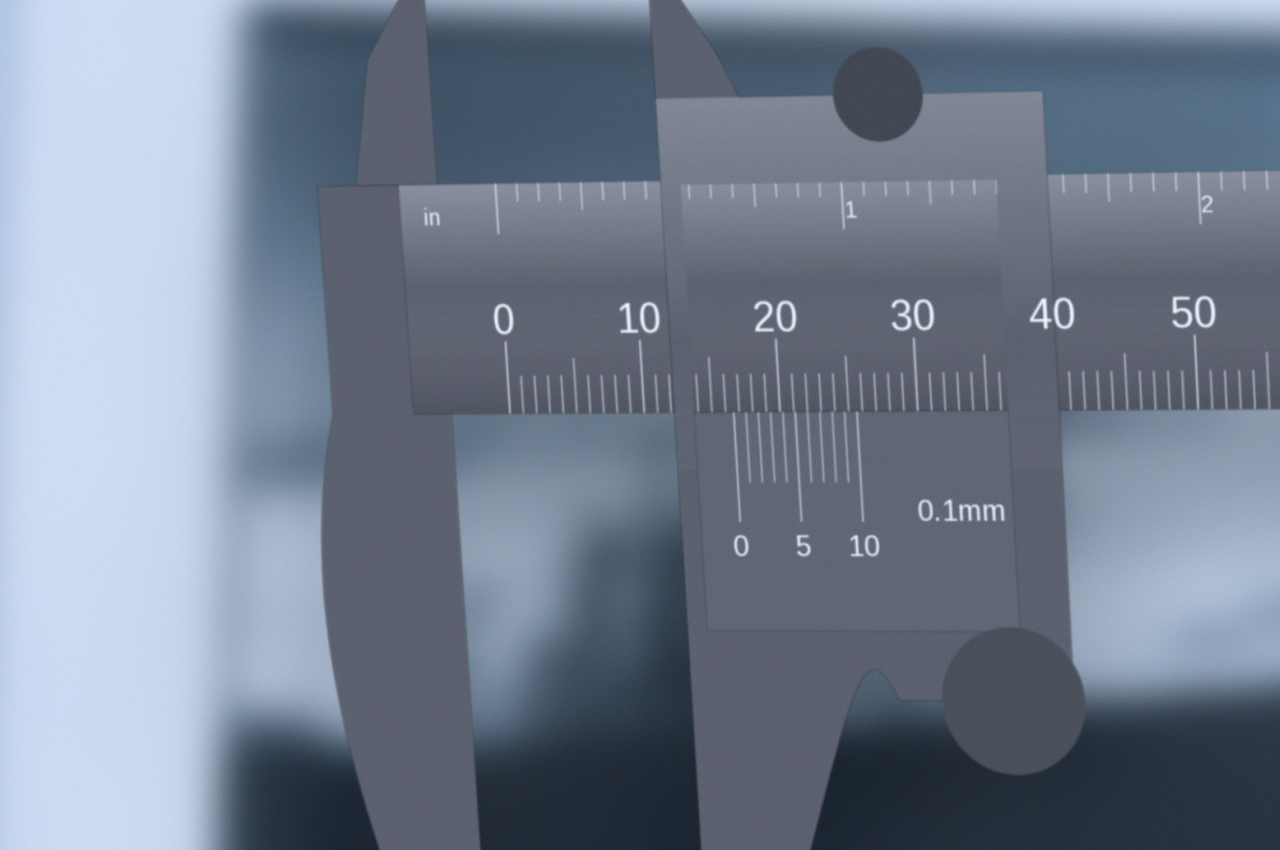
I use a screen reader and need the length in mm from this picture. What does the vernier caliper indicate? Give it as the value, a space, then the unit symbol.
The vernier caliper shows 16.6 mm
